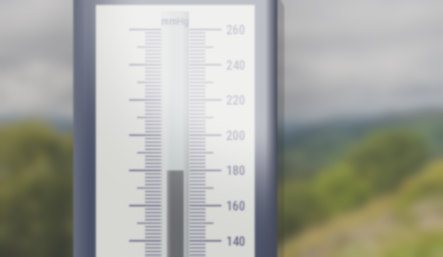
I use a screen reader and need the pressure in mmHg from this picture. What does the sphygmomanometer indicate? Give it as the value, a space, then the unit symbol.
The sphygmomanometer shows 180 mmHg
